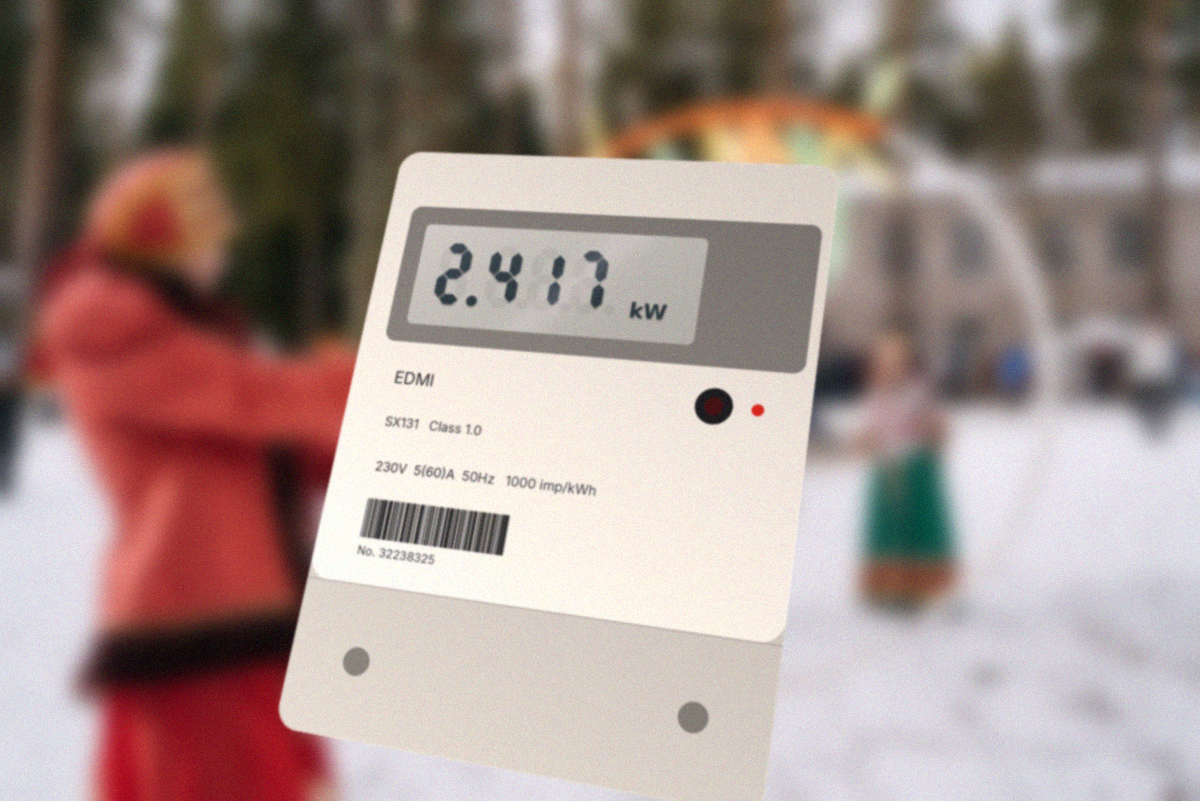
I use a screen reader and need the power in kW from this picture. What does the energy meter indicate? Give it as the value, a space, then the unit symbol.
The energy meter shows 2.417 kW
